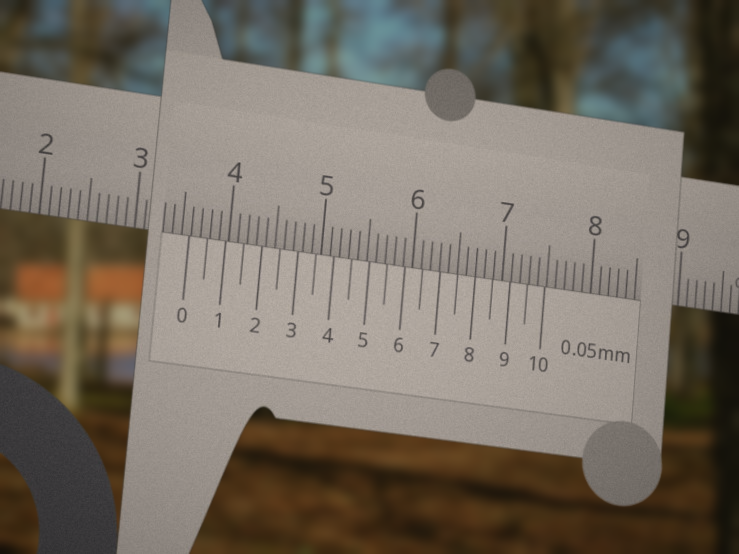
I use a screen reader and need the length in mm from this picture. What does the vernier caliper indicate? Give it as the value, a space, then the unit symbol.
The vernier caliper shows 35.8 mm
